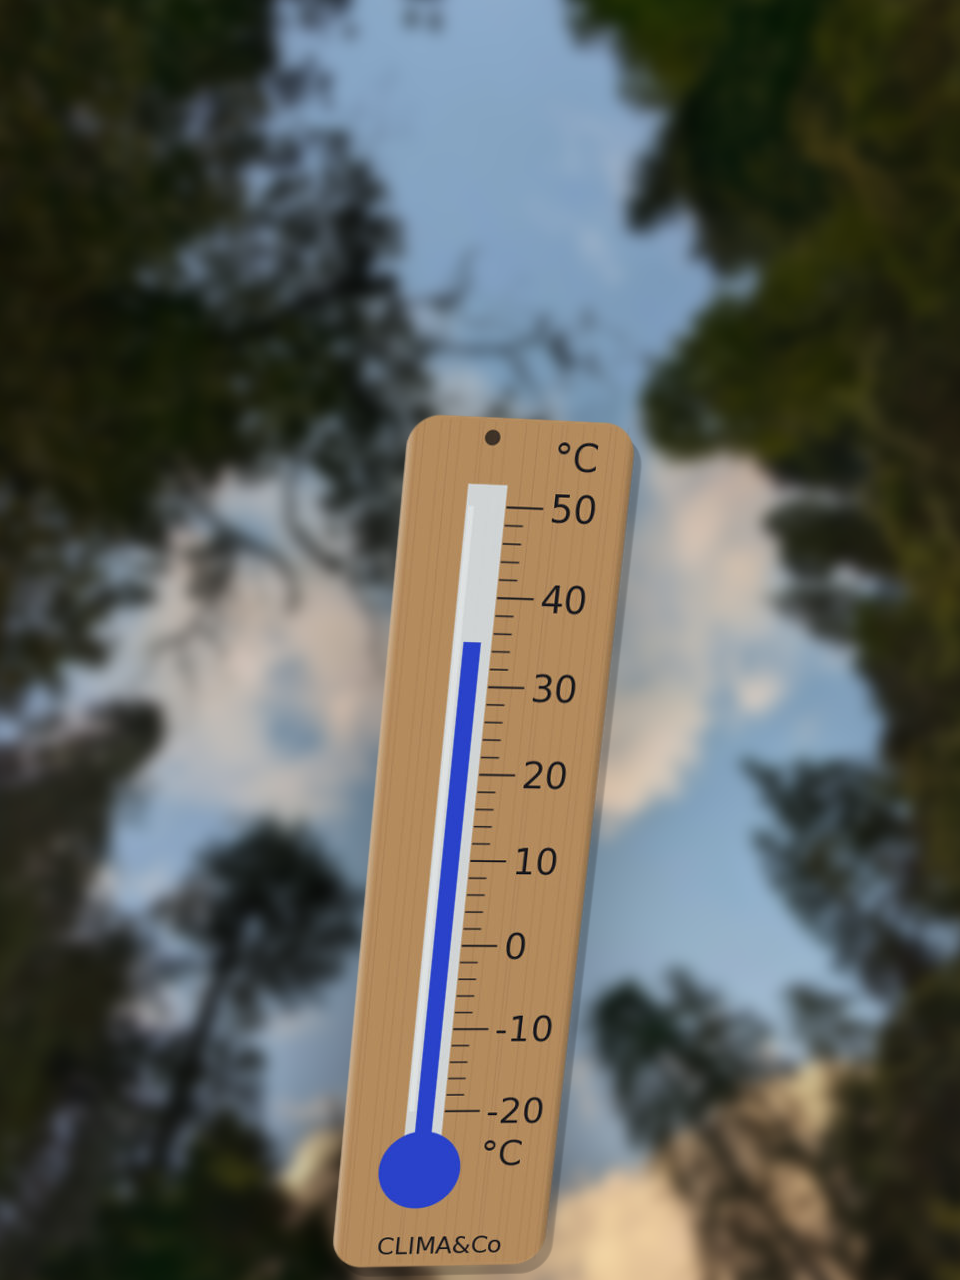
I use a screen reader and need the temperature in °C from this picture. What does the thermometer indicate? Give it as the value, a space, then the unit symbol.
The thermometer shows 35 °C
